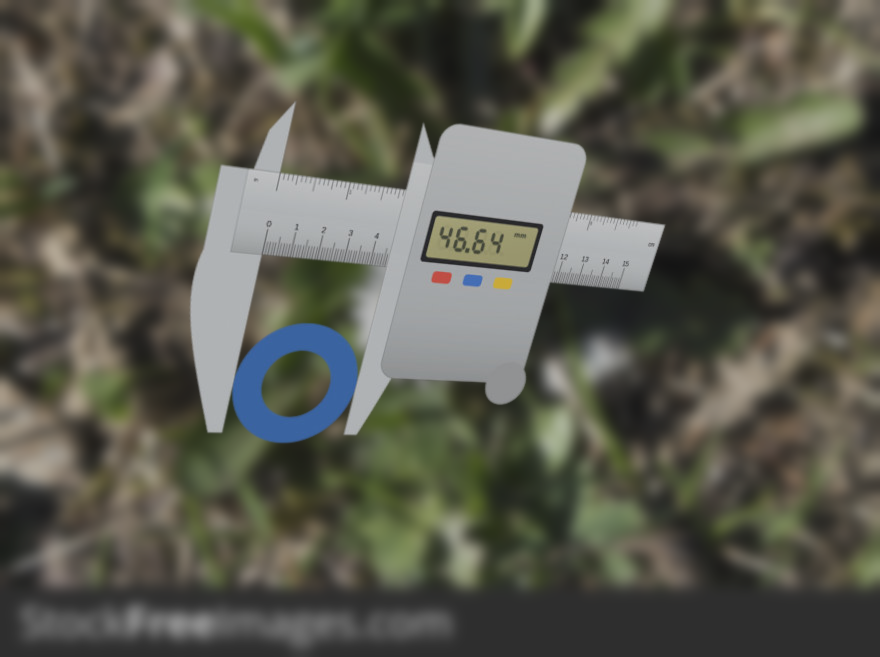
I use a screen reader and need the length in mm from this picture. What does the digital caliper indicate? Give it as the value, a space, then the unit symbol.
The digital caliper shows 46.64 mm
